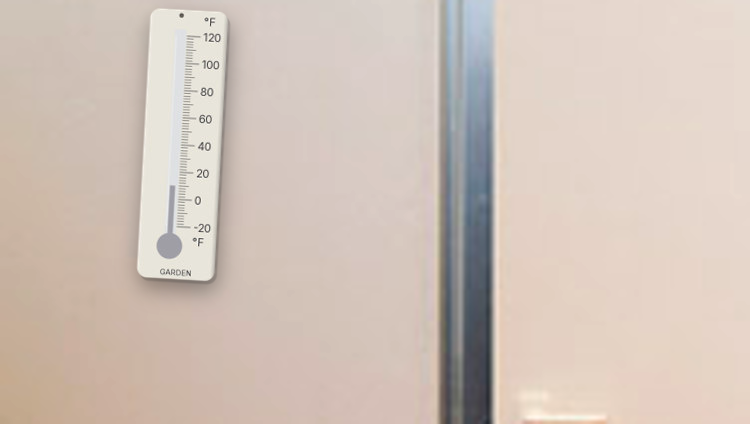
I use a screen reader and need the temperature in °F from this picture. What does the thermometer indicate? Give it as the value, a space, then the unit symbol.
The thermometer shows 10 °F
